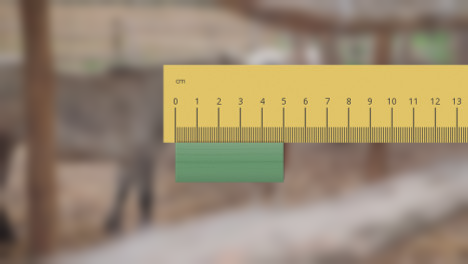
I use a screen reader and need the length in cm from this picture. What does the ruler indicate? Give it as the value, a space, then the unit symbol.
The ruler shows 5 cm
